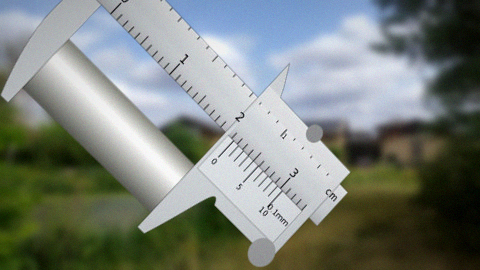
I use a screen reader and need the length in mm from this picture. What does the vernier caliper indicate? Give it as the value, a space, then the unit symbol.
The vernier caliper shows 21.4 mm
